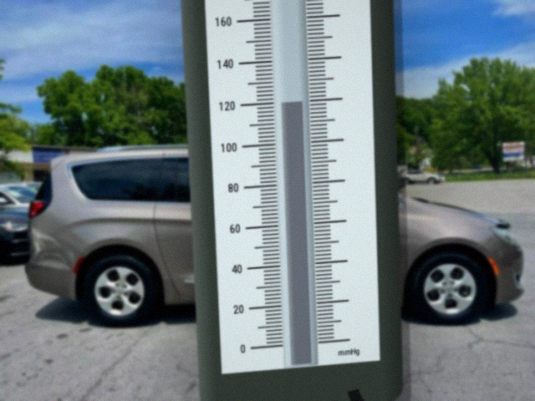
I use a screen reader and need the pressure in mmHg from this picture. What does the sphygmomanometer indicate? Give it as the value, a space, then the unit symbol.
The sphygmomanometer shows 120 mmHg
